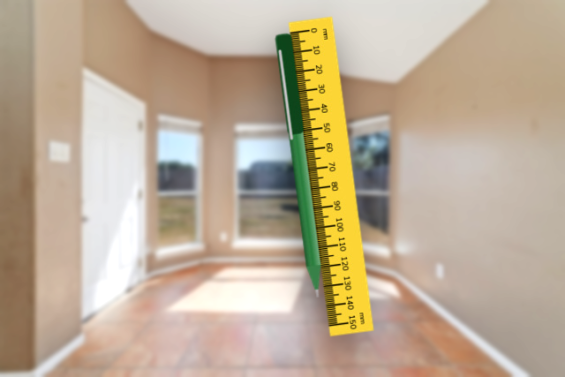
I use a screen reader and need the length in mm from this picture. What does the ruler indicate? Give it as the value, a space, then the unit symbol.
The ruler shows 135 mm
